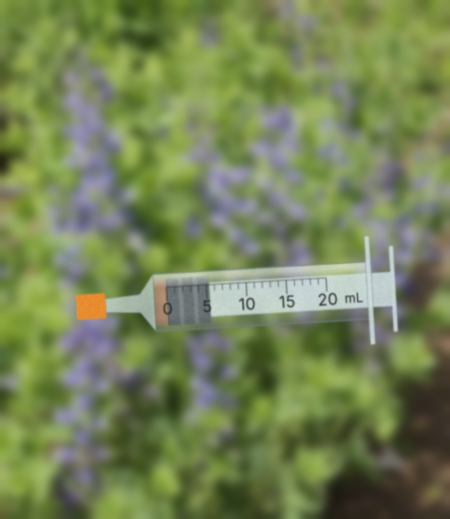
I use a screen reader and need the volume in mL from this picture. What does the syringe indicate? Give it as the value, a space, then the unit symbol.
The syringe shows 0 mL
